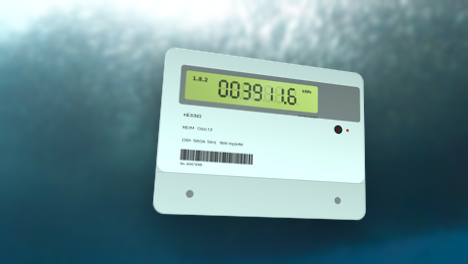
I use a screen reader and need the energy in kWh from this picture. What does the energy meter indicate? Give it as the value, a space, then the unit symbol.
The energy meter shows 3911.6 kWh
